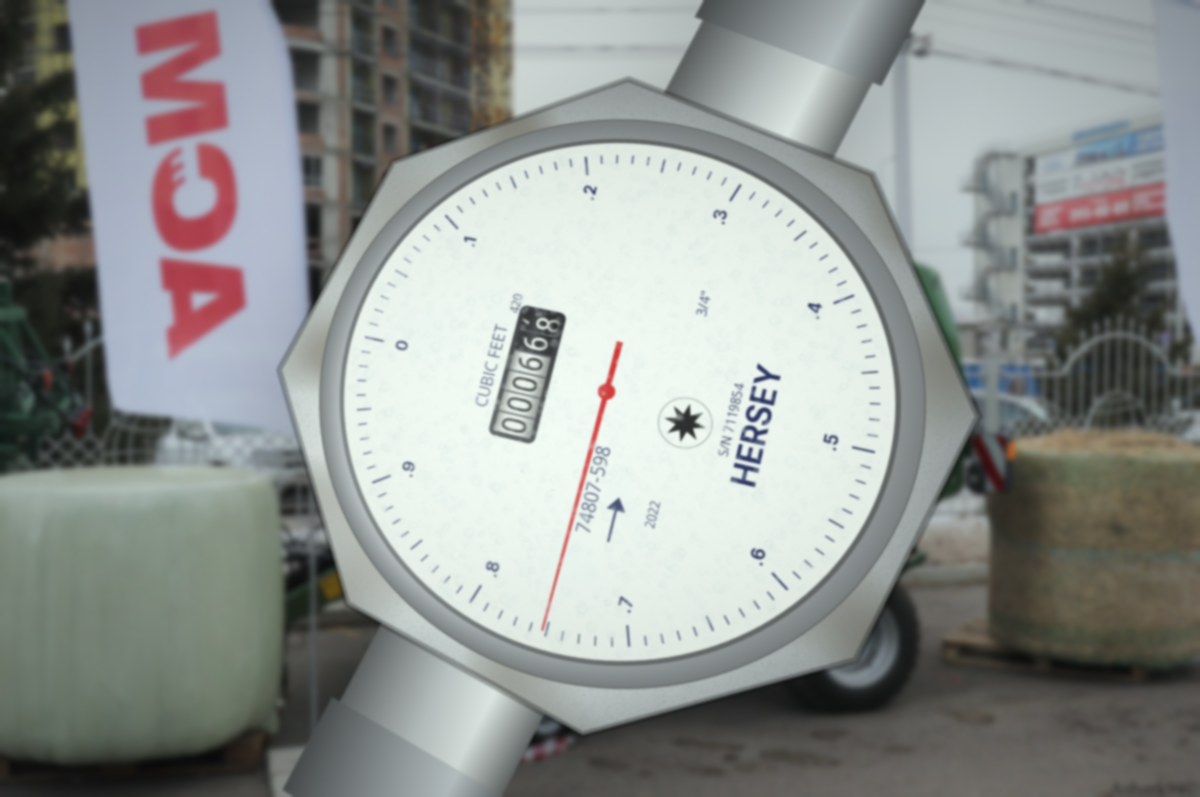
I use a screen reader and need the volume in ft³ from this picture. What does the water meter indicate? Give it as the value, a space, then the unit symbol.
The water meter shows 667.75 ft³
